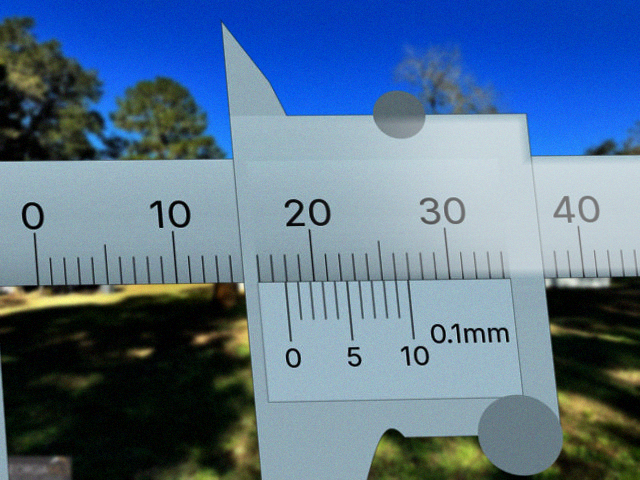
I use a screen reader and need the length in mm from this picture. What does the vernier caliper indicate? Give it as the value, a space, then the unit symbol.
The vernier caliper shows 17.9 mm
